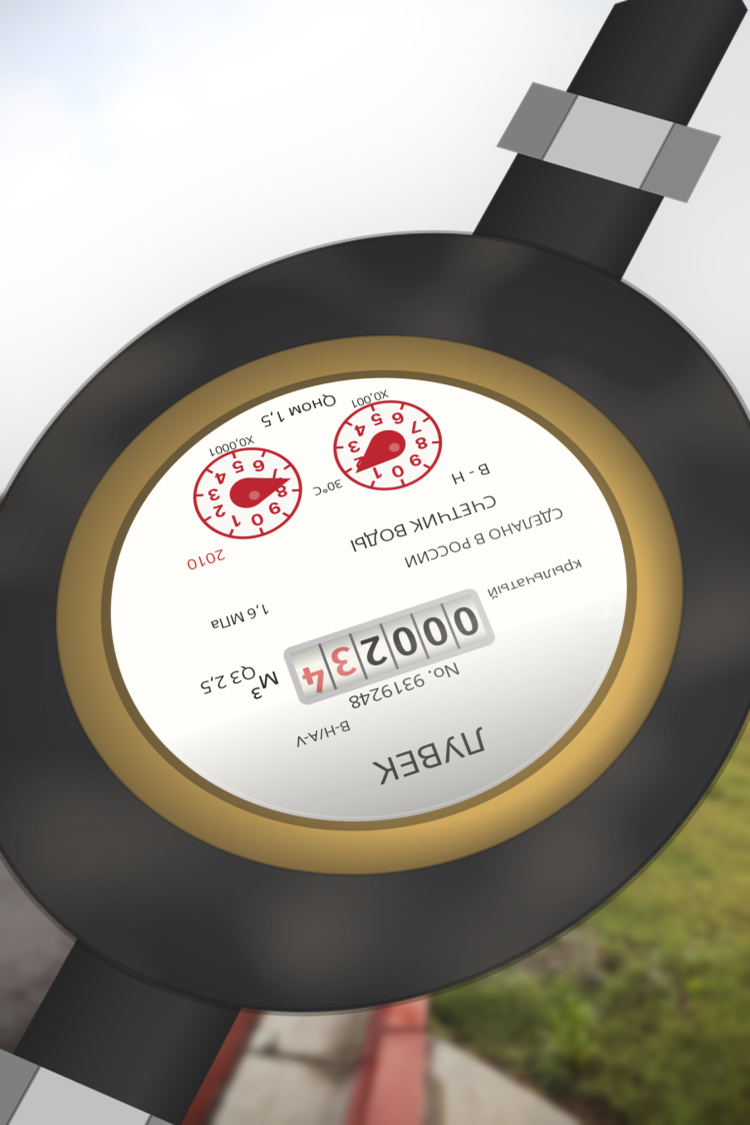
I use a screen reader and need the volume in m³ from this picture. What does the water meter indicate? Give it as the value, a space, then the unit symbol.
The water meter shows 2.3417 m³
